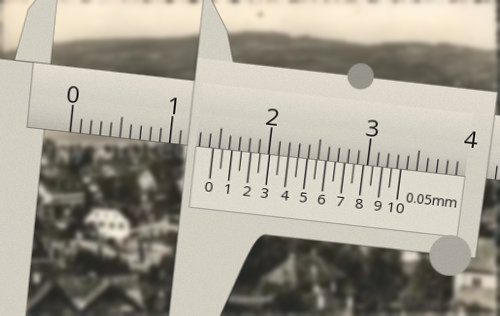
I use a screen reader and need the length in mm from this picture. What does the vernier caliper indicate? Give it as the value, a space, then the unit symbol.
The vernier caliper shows 14.4 mm
